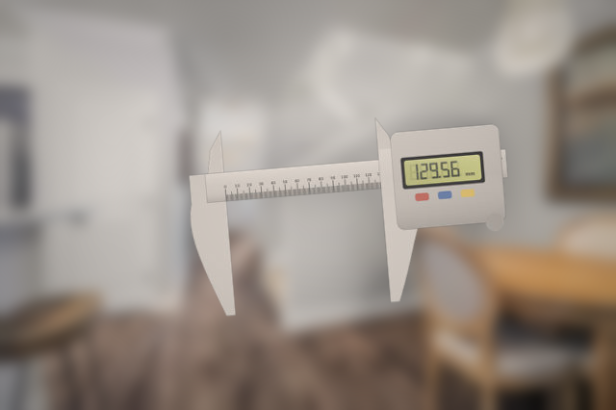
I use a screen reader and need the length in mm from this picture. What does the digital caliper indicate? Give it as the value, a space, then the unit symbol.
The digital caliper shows 129.56 mm
